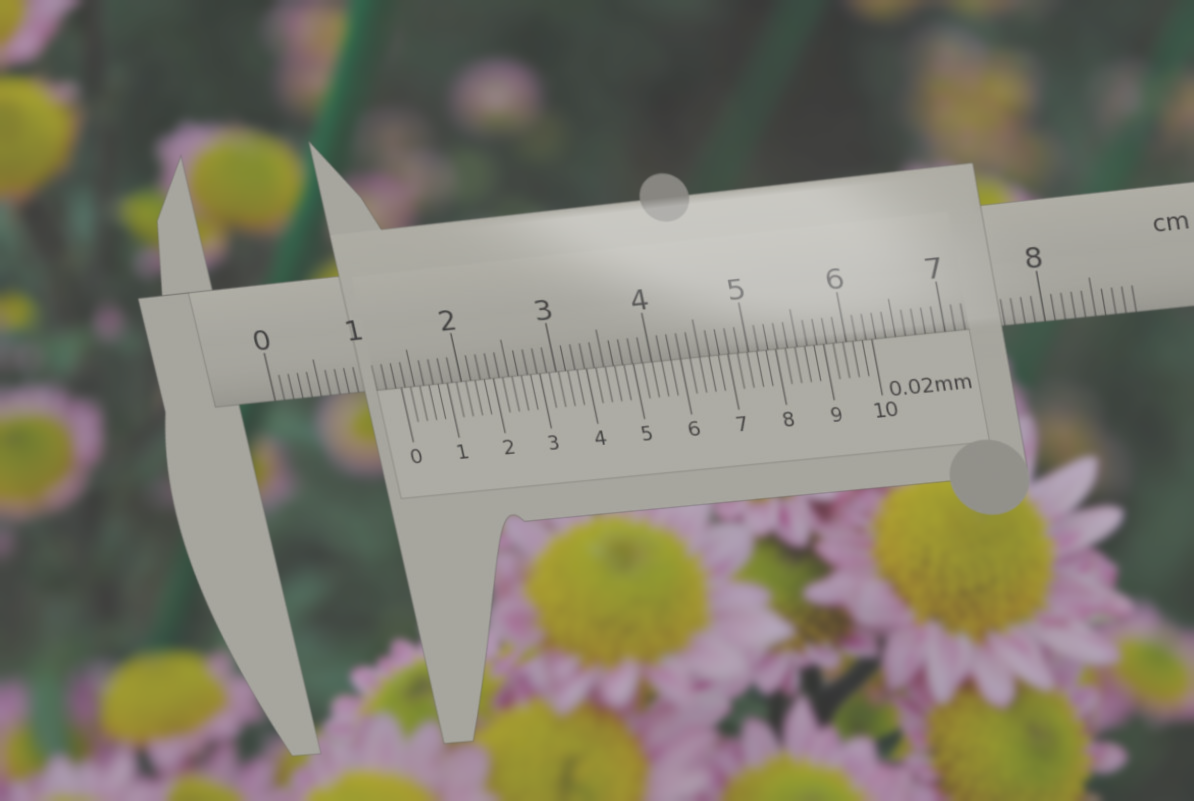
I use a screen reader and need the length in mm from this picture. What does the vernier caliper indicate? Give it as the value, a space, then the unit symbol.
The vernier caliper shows 13.6 mm
